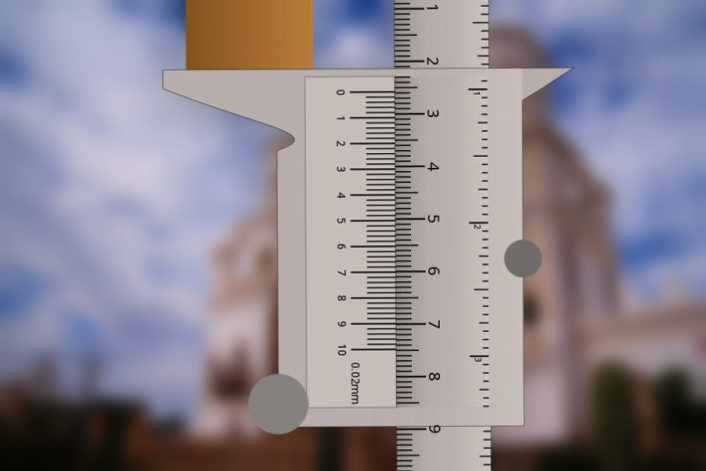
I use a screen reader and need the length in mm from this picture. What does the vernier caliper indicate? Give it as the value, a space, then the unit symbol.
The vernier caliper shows 25.8 mm
